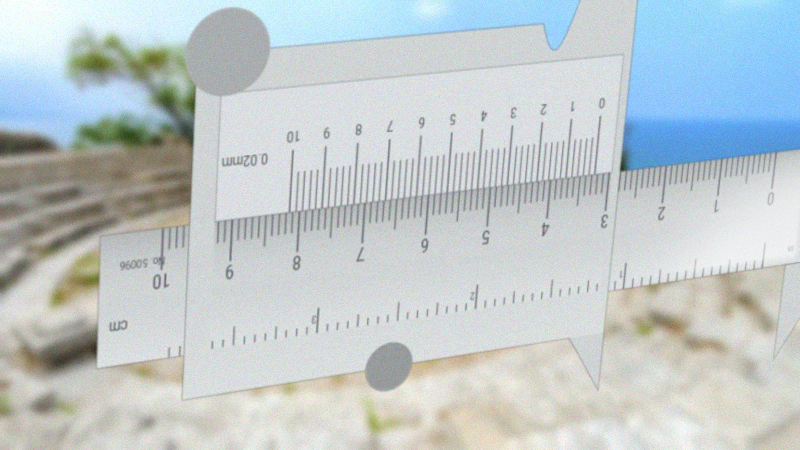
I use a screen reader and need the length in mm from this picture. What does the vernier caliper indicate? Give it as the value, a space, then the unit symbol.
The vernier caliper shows 32.5 mm
